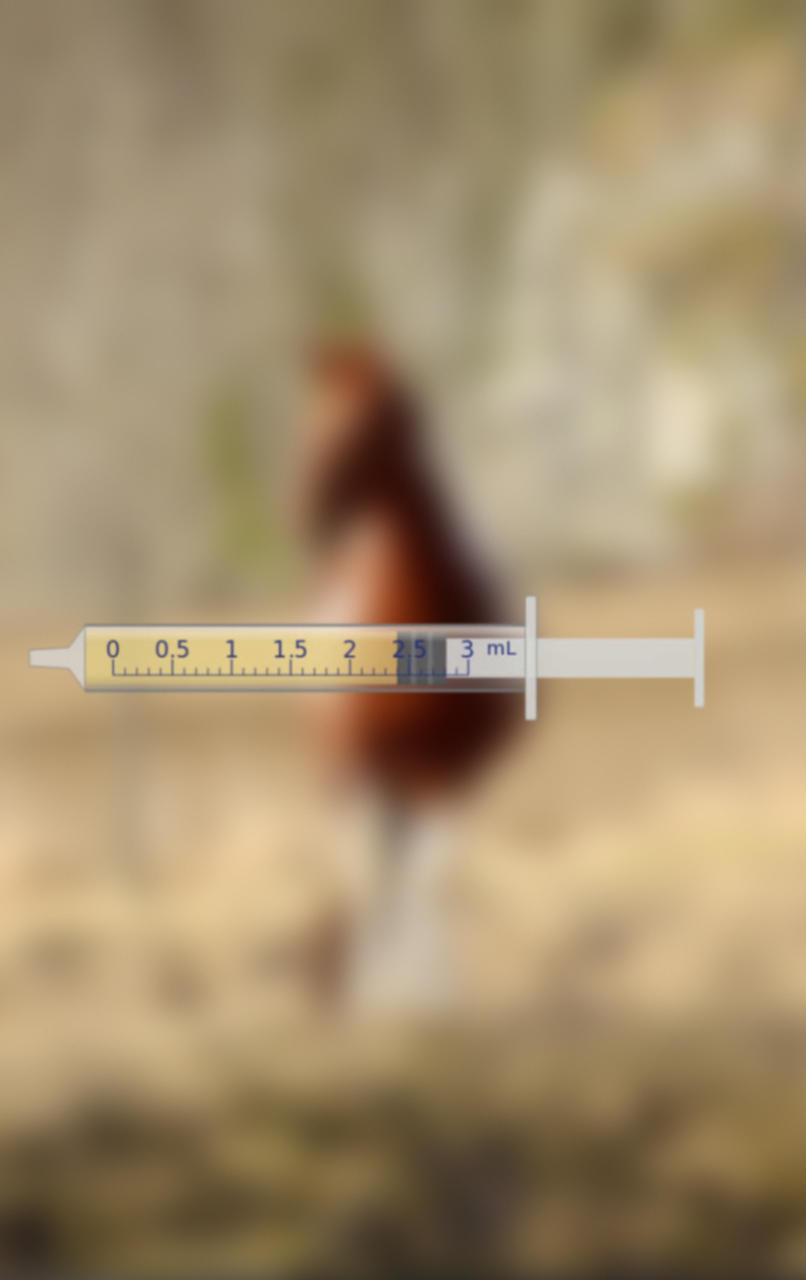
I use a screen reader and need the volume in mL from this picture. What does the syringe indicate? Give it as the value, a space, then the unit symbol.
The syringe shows 2.4 mL
